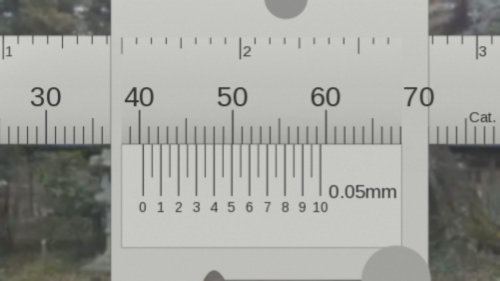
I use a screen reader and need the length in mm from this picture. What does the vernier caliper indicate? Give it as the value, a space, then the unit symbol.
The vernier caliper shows 40.4 mm
